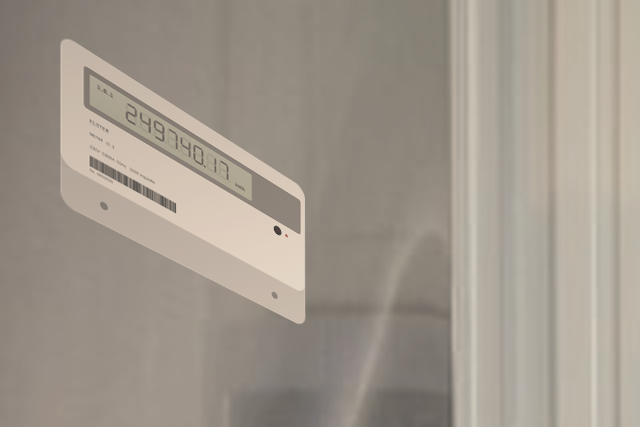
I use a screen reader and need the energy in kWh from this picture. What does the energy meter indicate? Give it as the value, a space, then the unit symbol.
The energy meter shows 249740.17 kWh
